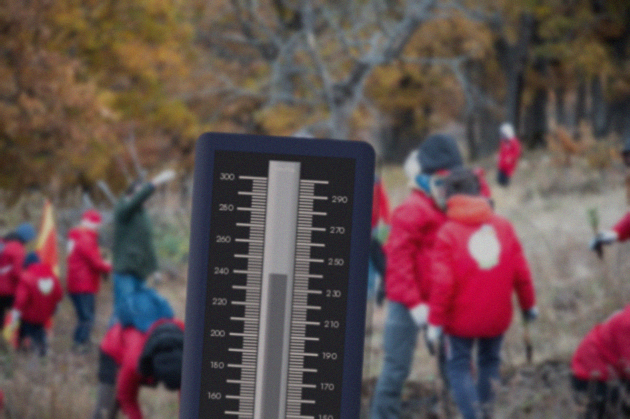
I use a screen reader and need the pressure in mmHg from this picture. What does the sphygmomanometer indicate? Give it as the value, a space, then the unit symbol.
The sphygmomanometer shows 240 mmHg
